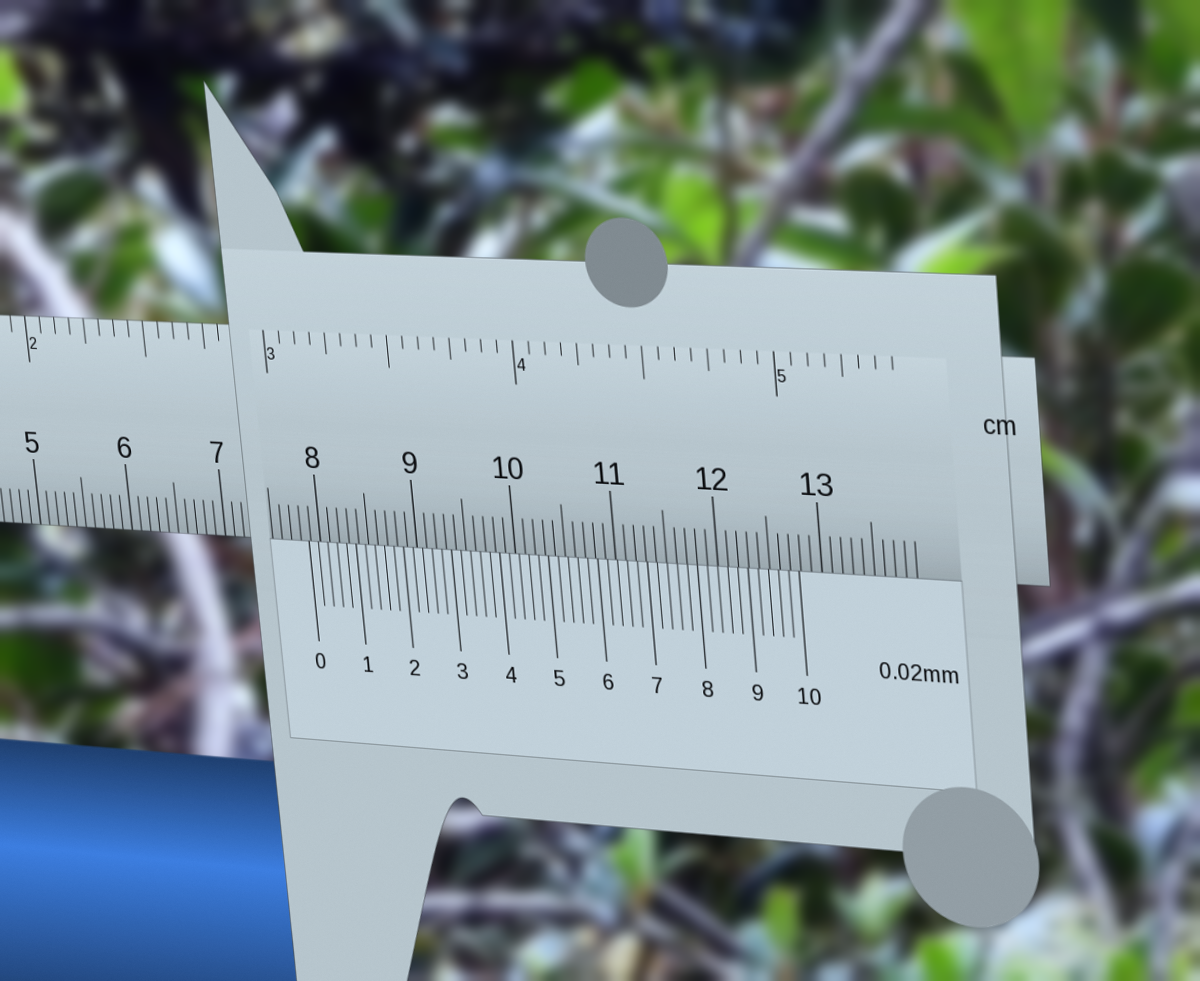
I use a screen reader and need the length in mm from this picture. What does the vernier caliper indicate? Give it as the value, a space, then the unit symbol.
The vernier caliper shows 78.8 mm
